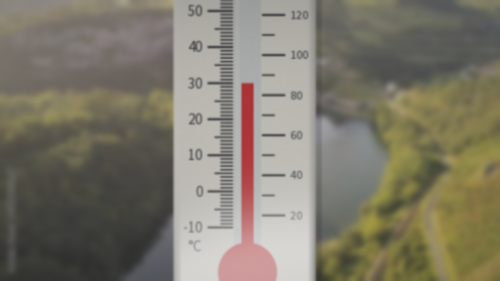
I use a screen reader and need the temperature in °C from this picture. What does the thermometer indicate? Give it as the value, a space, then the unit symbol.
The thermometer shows 30 °C
